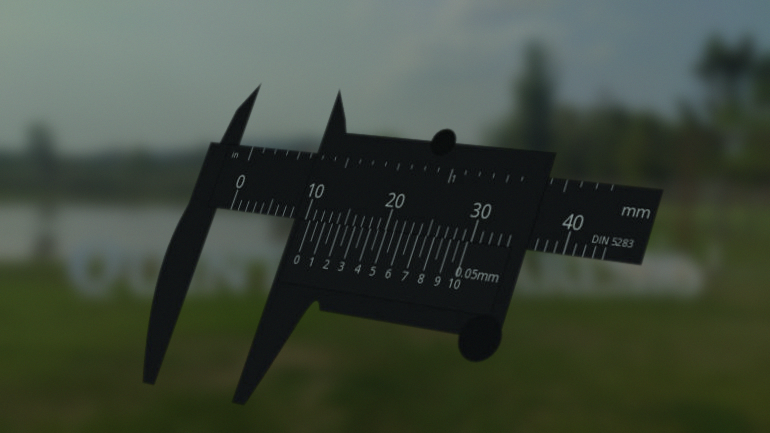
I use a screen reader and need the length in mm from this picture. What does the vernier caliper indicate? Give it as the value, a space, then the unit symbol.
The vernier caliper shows 10.6 mm
